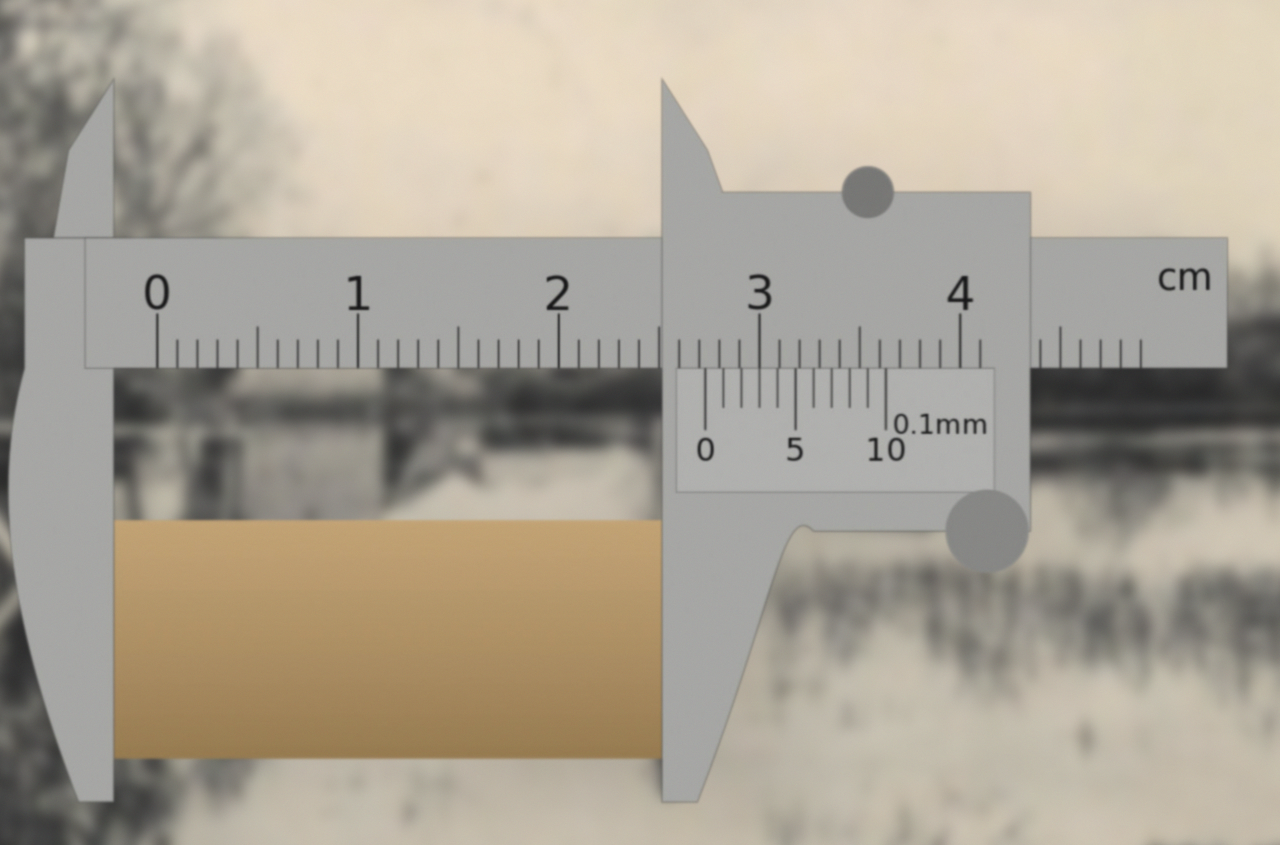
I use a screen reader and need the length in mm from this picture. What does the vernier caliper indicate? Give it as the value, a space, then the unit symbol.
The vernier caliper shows 27.3 mm
